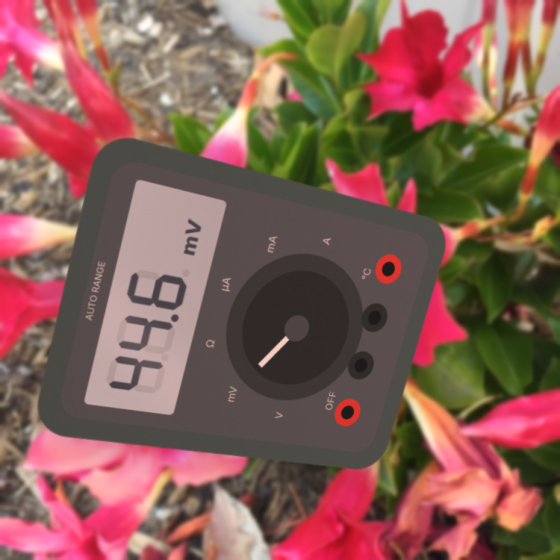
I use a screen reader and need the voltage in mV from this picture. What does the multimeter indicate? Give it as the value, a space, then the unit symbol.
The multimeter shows 44.6 mV
